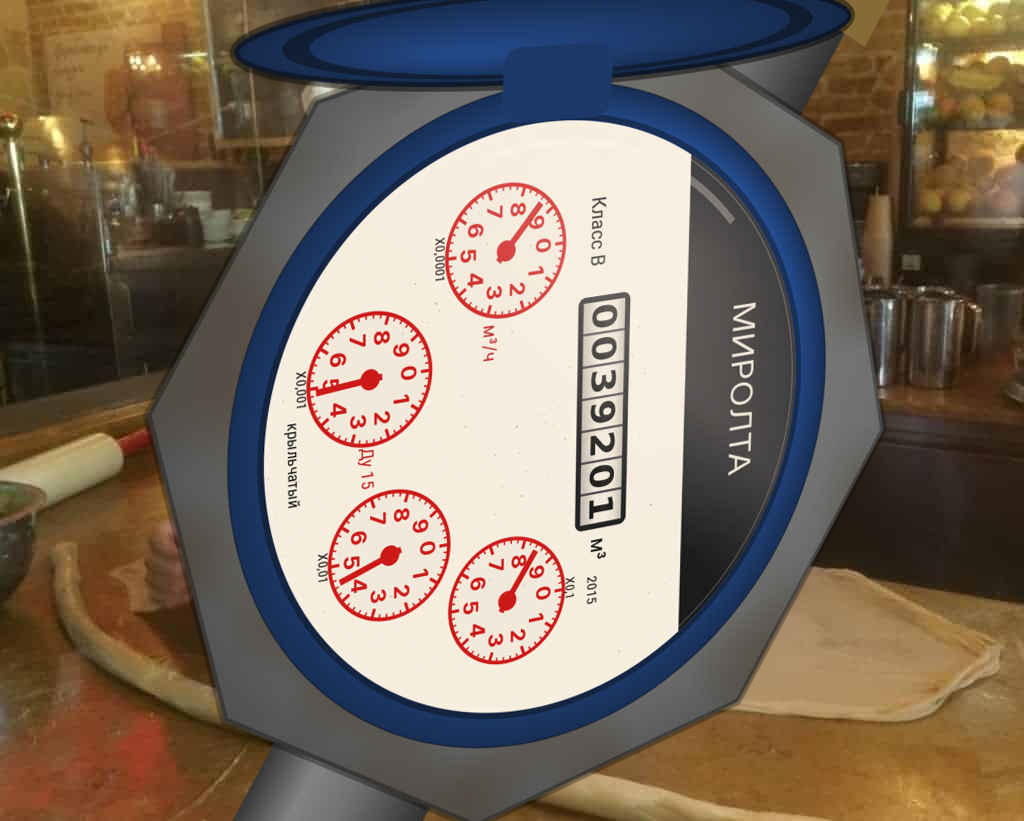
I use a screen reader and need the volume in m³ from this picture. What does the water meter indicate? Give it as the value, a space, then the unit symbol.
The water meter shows 39201.8448 m³
